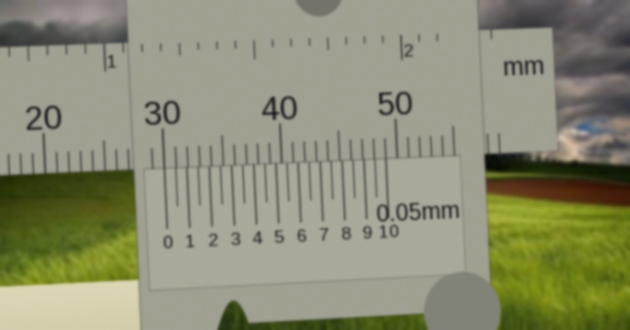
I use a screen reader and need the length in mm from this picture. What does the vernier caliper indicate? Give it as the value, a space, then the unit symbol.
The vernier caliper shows 30.0 mm
